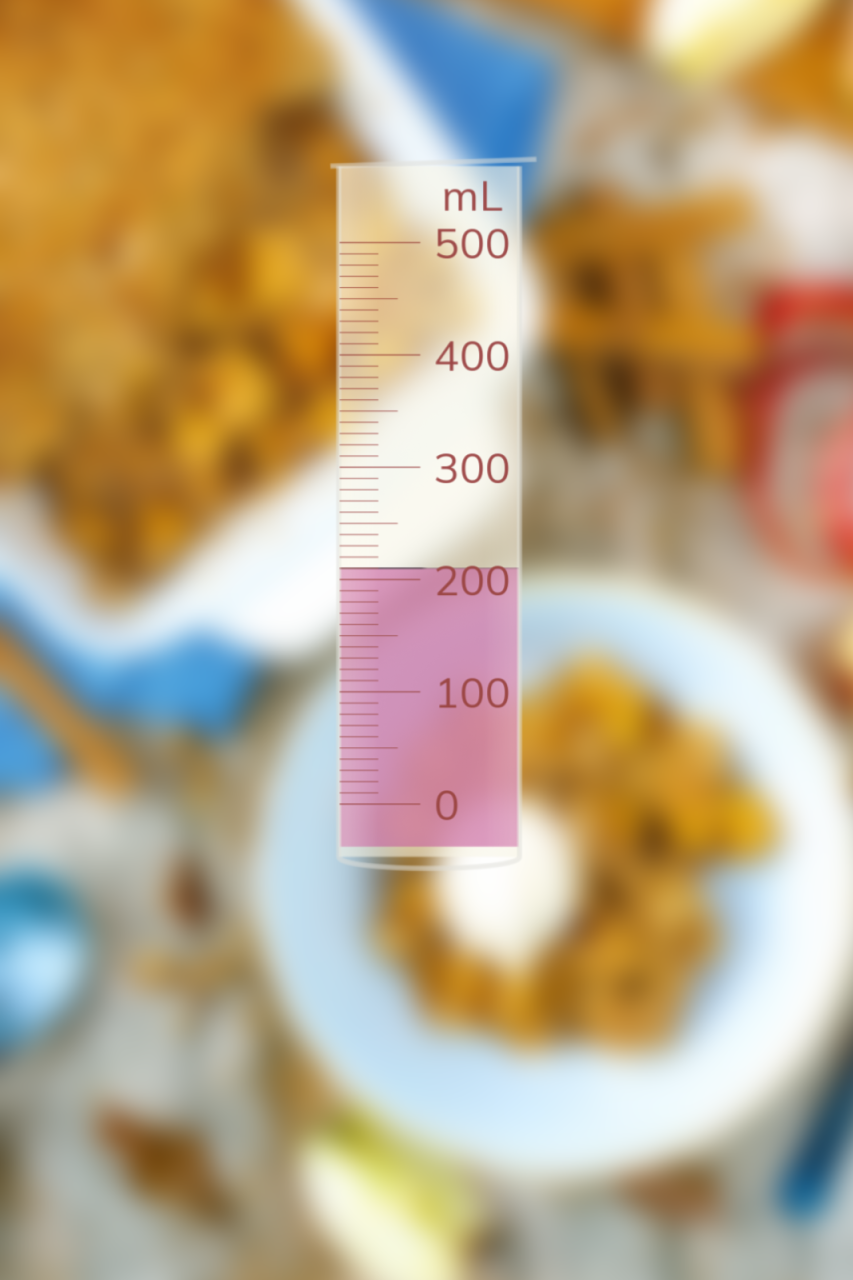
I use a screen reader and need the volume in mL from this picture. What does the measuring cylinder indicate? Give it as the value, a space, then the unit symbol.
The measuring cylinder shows 210 mL
